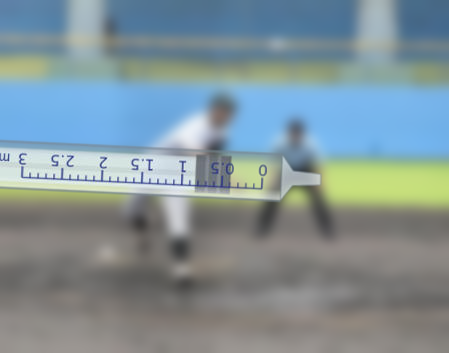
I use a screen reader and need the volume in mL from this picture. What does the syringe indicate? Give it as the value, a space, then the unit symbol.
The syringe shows 0.4 mL
